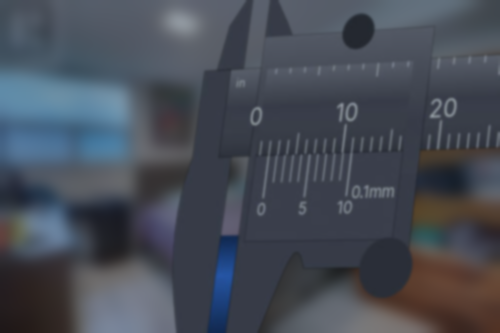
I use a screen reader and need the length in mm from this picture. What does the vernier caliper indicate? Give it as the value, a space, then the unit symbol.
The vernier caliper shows 2.0 mm
